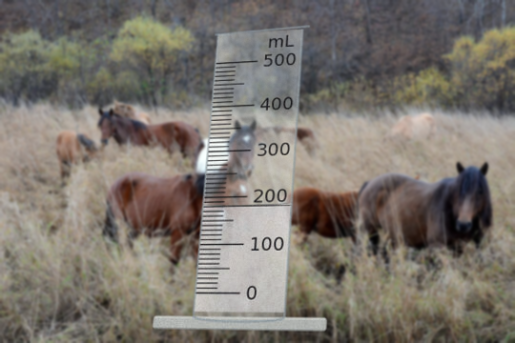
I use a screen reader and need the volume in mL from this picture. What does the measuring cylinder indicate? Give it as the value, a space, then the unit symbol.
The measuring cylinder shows 180 mL
